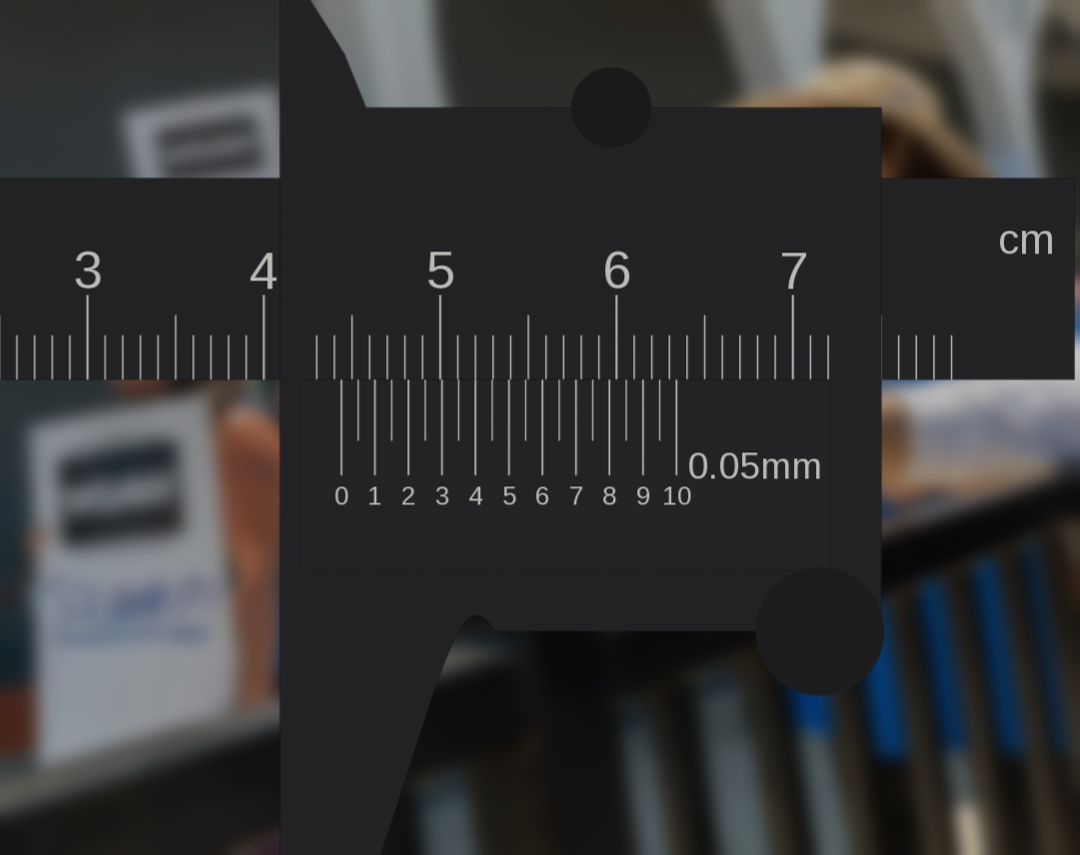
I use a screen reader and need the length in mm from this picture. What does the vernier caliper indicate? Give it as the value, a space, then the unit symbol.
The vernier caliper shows 44.4 mm
